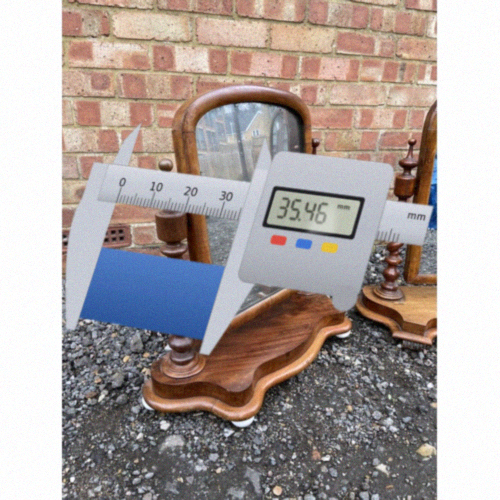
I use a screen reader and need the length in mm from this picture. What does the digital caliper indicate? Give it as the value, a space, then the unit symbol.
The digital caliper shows 35.46 mm
